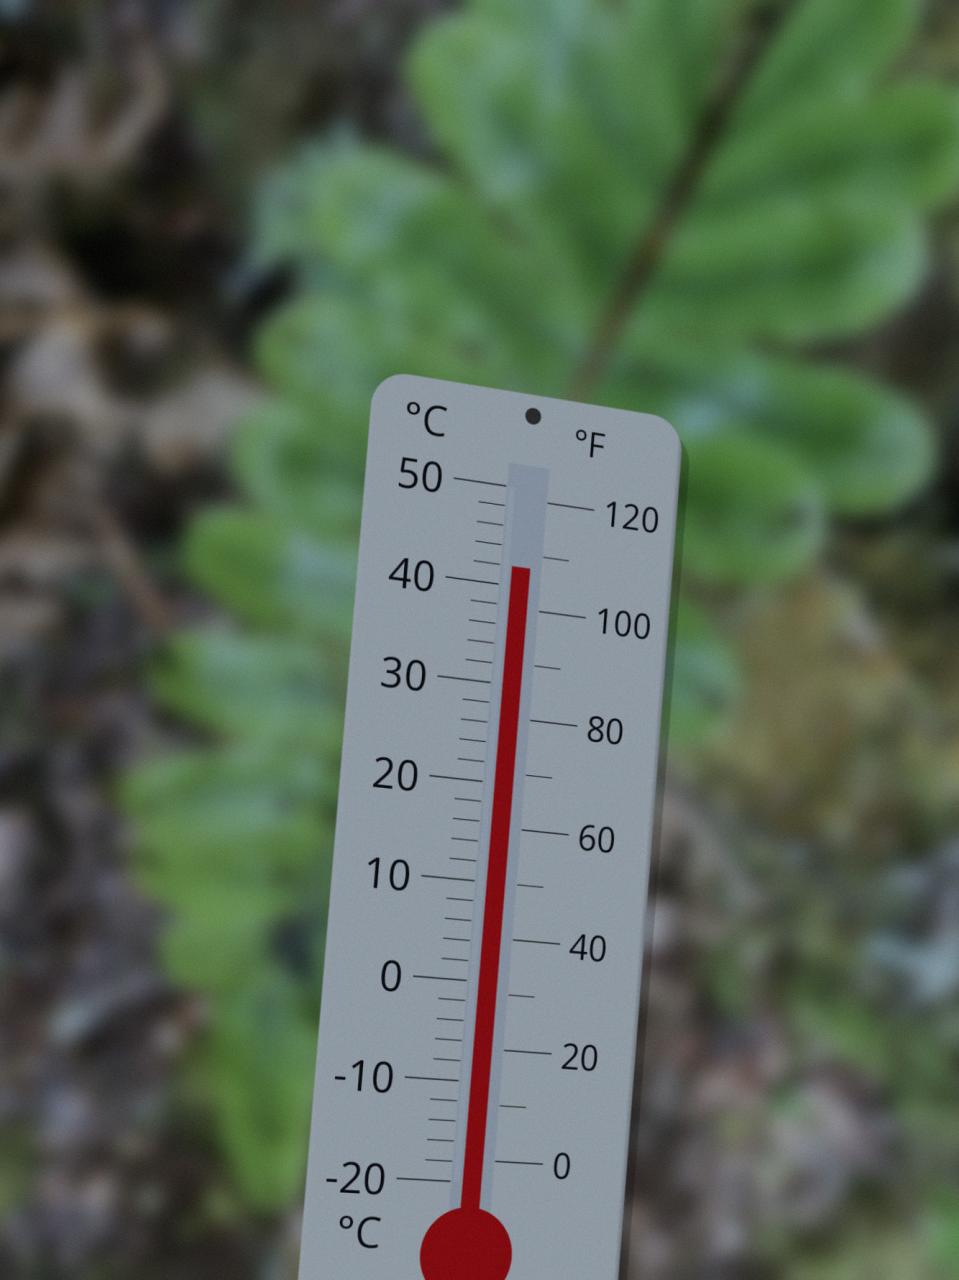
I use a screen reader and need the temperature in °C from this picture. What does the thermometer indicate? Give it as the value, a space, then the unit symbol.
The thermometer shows 42 °C
